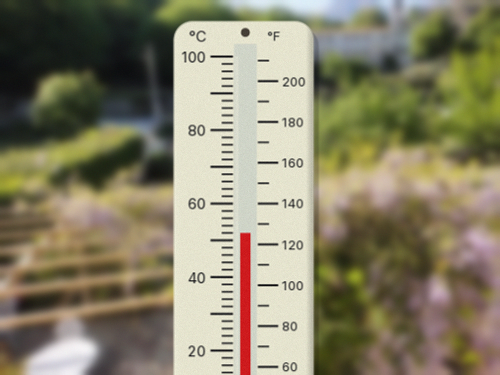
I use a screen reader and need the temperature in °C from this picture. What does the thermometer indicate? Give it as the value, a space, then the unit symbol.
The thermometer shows 52 °C
